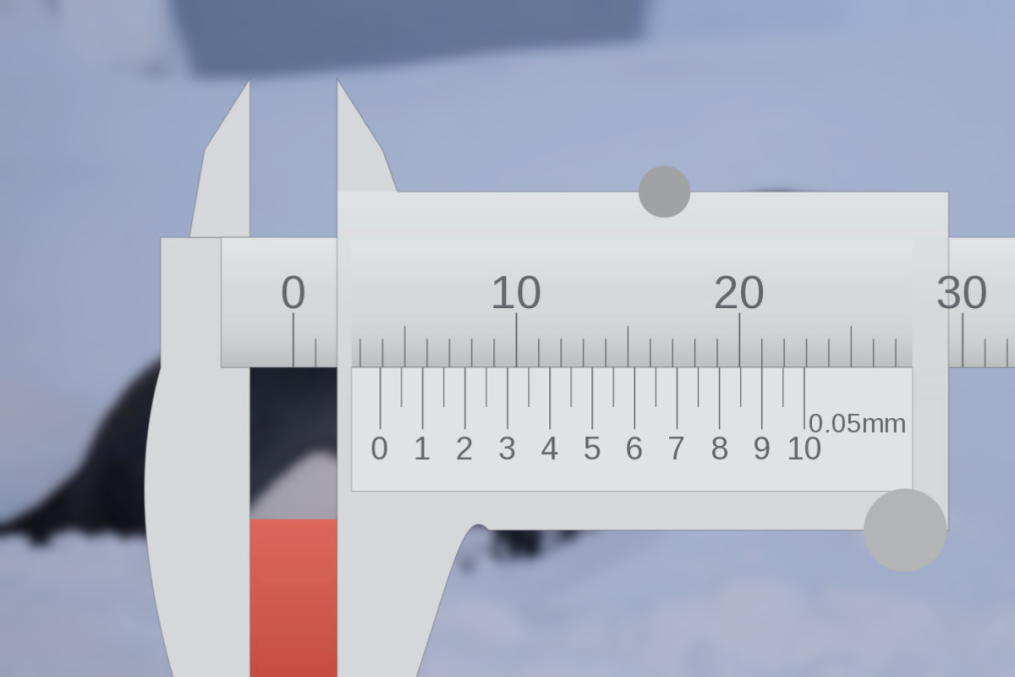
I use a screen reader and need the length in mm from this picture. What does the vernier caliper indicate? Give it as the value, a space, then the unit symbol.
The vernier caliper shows 3.90 mm
